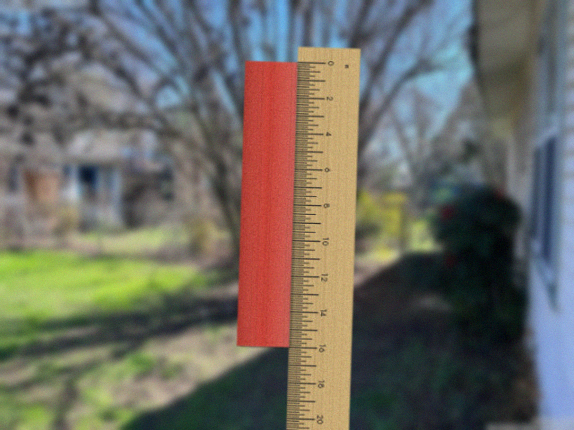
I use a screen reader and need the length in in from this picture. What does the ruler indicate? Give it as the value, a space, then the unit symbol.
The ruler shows 16 in
